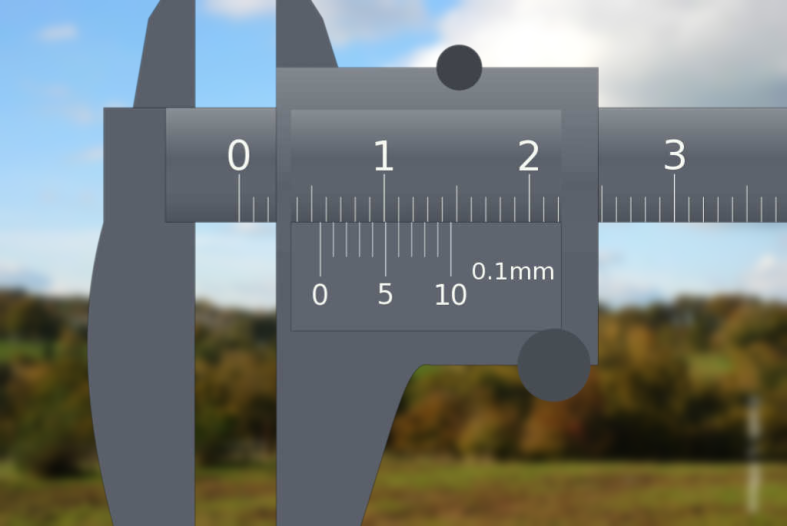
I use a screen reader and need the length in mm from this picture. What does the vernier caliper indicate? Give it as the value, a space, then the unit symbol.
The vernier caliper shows 5.6 mm
